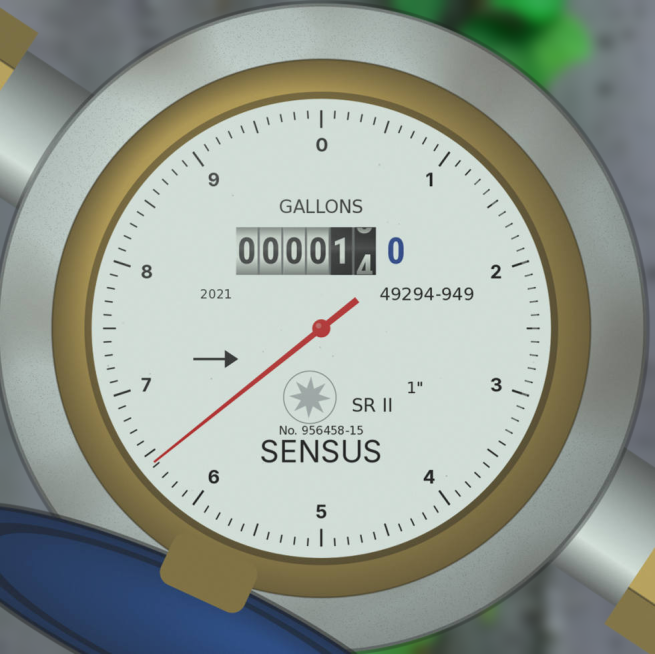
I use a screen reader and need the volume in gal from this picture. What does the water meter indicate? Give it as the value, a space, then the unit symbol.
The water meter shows 136.4 gal
